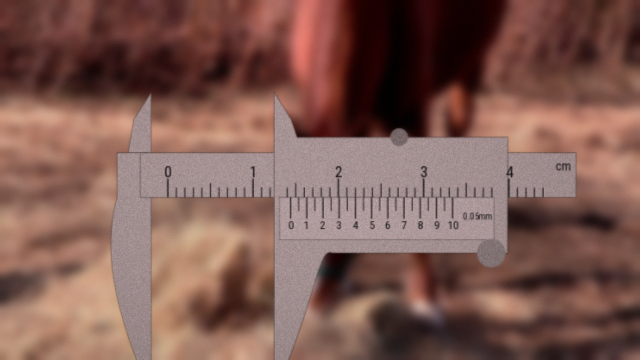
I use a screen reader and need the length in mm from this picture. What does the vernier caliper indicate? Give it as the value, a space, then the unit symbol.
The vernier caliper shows 14.4 mm
